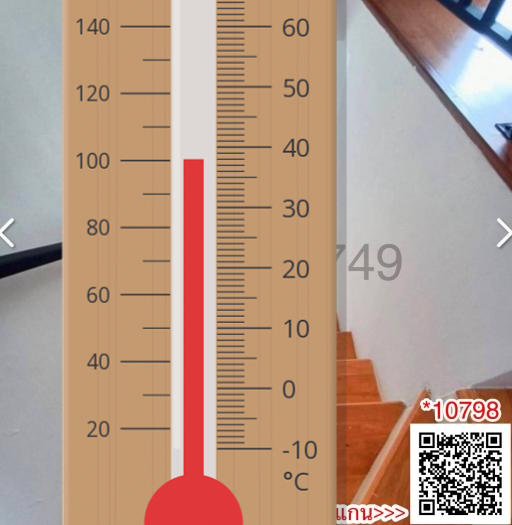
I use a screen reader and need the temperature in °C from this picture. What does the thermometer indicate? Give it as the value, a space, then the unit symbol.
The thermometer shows 38 °C
